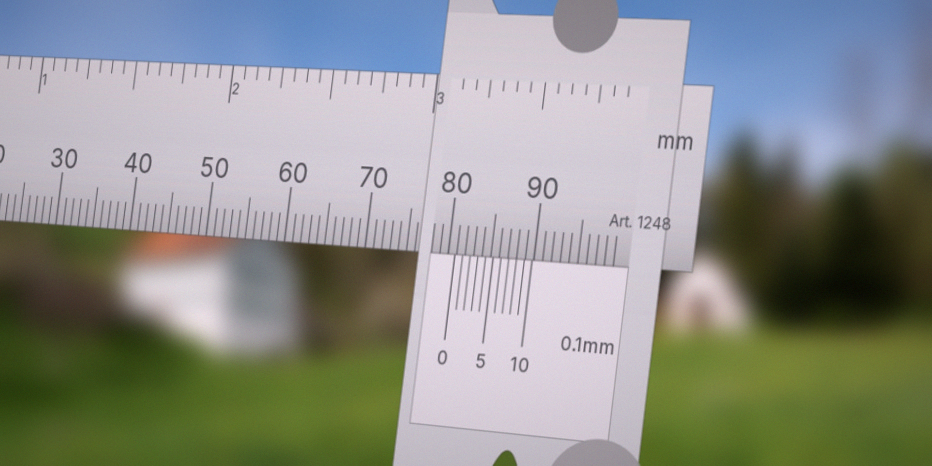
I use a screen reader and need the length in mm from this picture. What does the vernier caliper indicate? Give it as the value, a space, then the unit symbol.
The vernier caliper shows 80.8 mm
